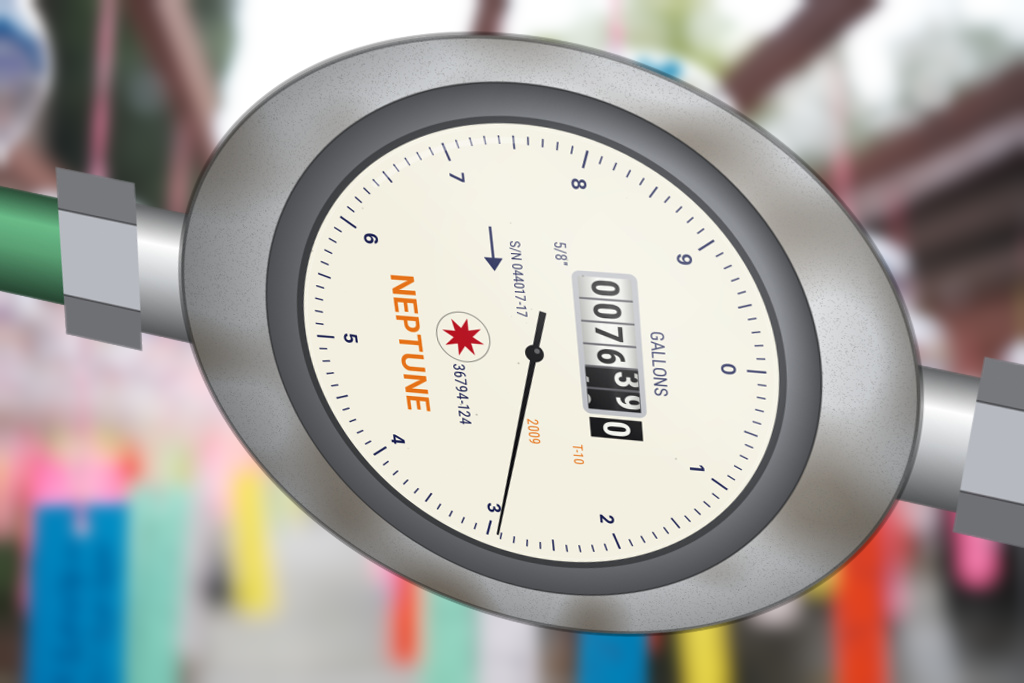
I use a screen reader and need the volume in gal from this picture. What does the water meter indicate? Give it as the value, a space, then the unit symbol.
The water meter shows 76392.9 gal
